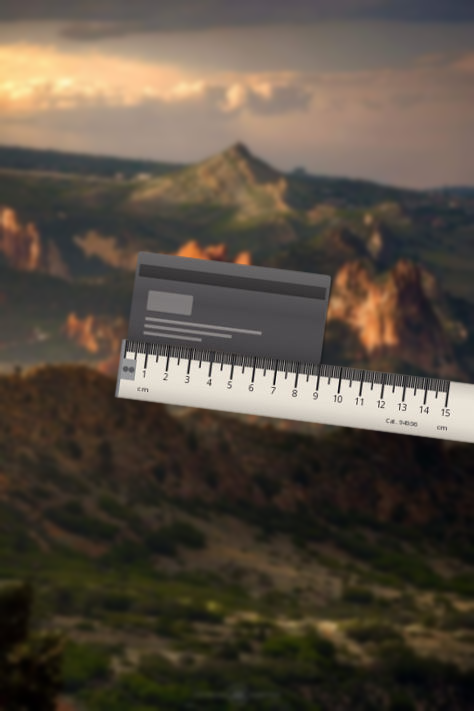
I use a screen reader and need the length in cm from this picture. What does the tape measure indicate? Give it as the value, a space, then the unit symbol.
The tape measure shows 9 cm
